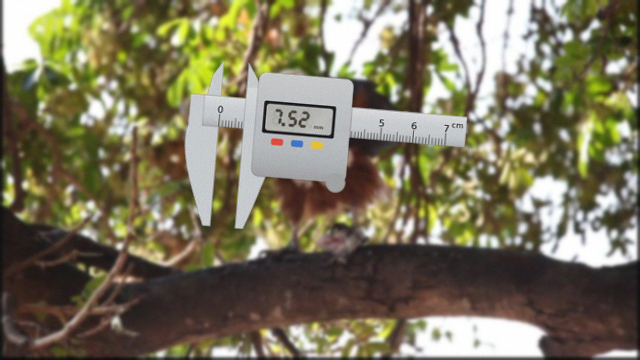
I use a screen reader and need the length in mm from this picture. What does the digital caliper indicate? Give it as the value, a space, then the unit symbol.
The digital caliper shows 7.52 mm
